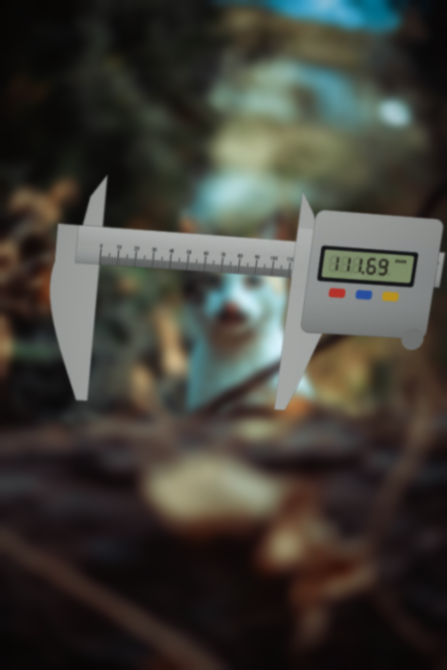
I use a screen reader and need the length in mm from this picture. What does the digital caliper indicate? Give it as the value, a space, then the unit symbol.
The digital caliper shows 111.69 mm
